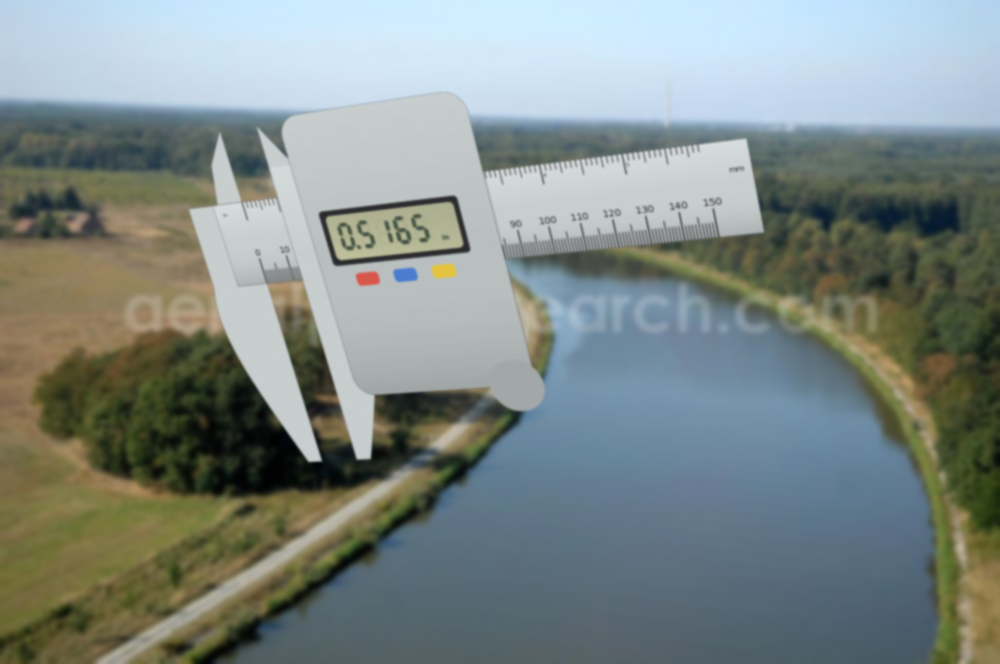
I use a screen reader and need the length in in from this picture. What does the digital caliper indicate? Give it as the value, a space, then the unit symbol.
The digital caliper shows 0.5165 in
